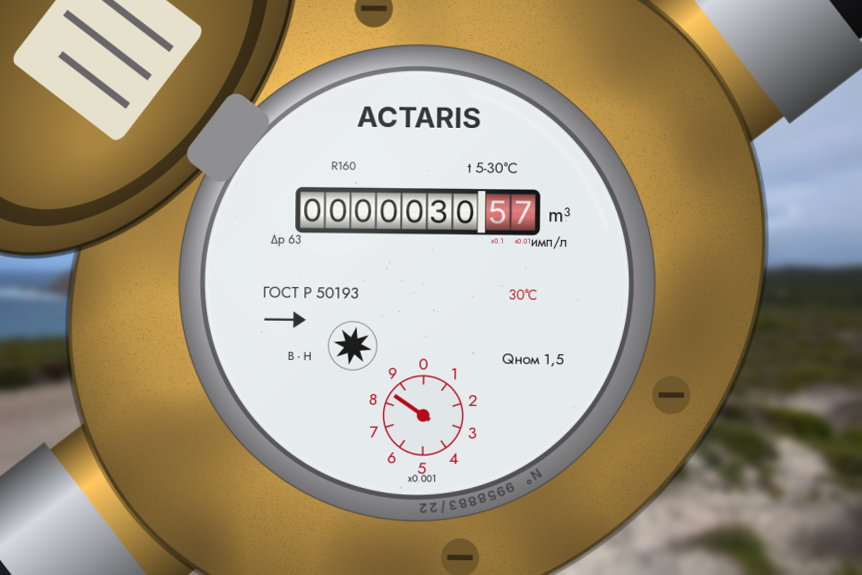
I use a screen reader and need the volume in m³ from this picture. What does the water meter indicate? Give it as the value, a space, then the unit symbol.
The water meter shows 30.578 m³
